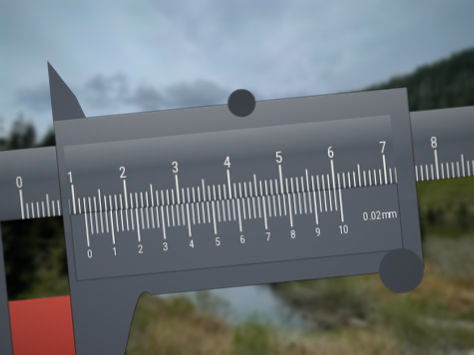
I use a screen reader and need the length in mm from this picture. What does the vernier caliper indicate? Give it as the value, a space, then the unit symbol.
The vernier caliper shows 12.0 mm
